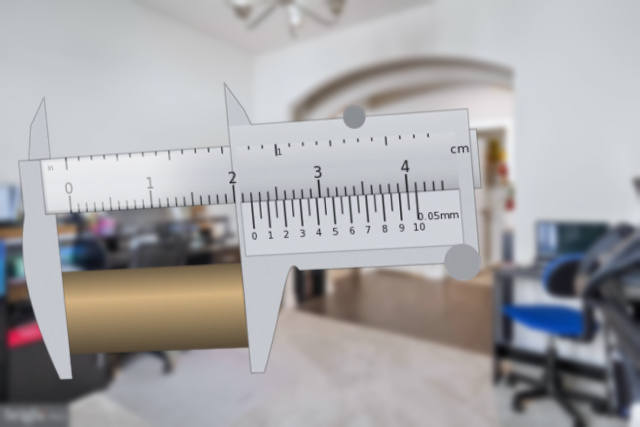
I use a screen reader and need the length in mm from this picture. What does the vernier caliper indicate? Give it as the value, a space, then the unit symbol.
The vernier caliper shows 22.0 mm
